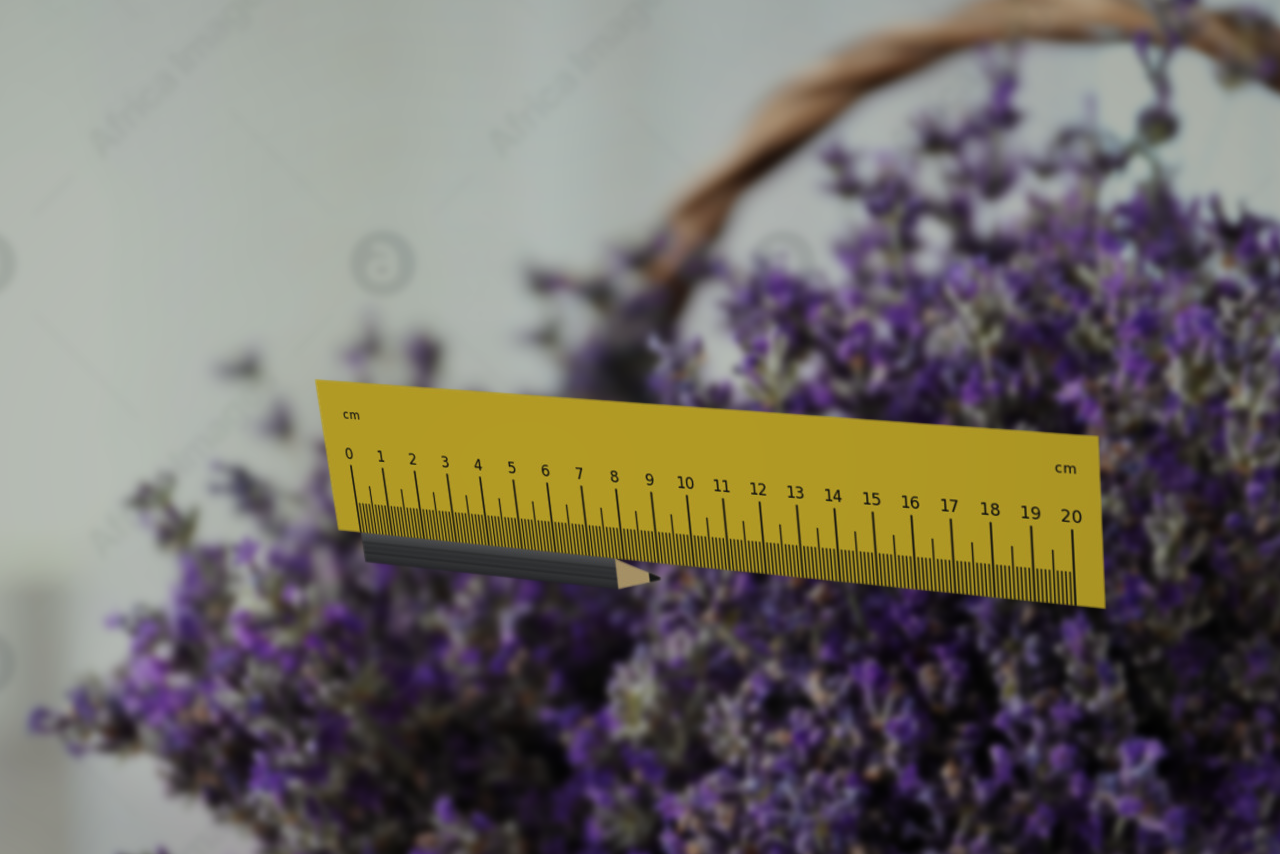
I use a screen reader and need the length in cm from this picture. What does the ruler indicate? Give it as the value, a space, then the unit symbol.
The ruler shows 9 cm
